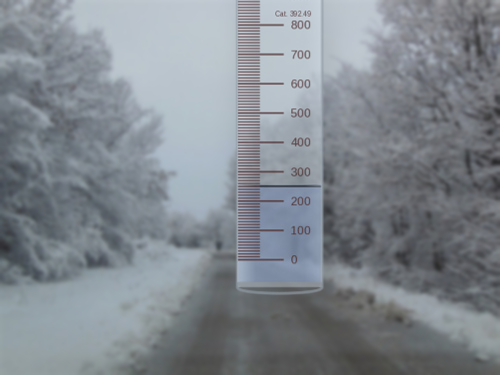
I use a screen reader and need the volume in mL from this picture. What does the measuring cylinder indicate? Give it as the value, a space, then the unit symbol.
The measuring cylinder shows 250 mL
